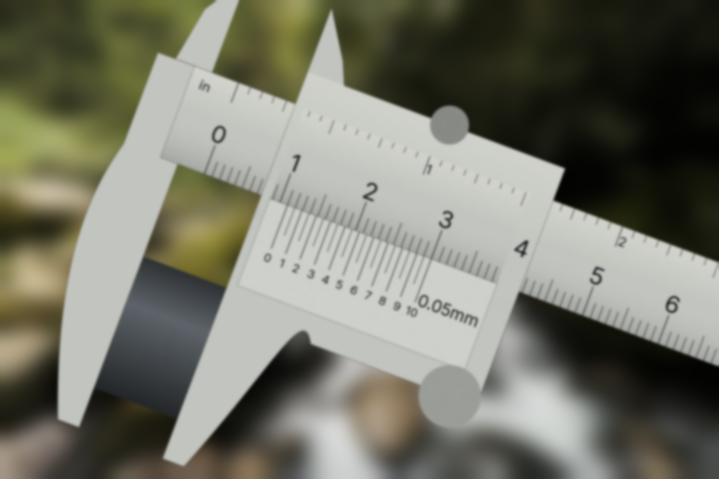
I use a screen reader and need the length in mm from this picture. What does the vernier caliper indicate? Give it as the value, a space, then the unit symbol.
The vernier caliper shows 11.0 mm
